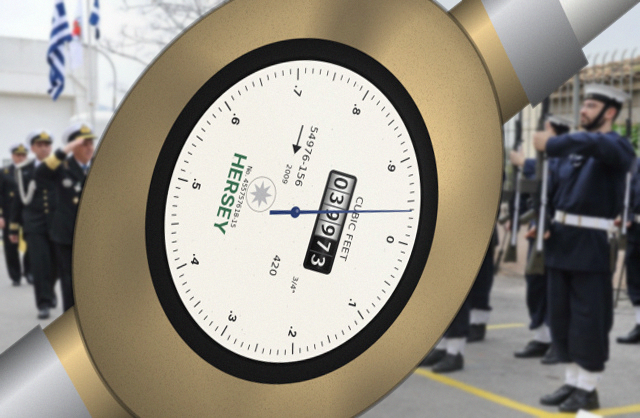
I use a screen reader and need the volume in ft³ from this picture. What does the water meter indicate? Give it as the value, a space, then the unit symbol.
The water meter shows 39972.96 ft³
